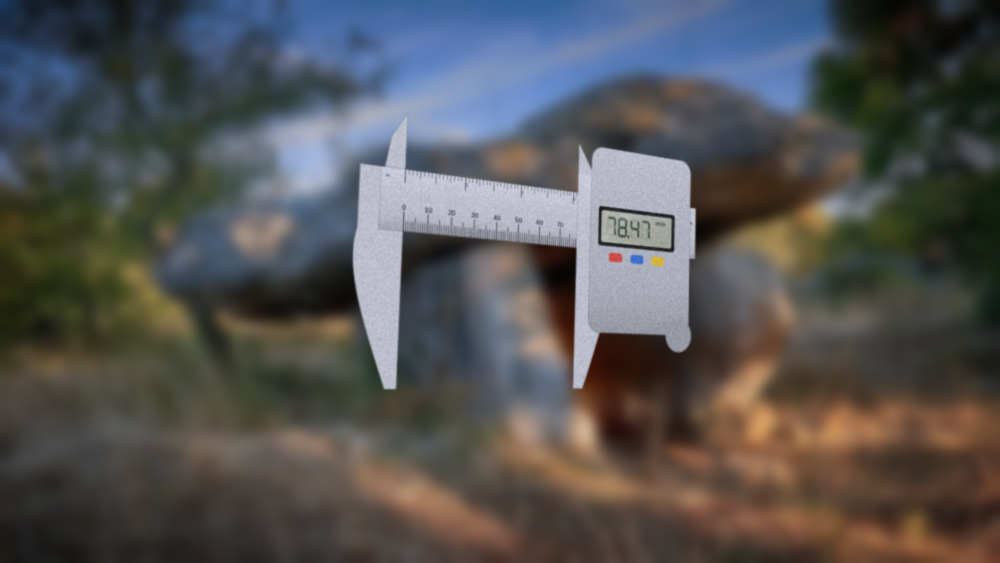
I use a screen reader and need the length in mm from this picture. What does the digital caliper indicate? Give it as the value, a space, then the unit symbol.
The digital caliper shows 78.47 mm
